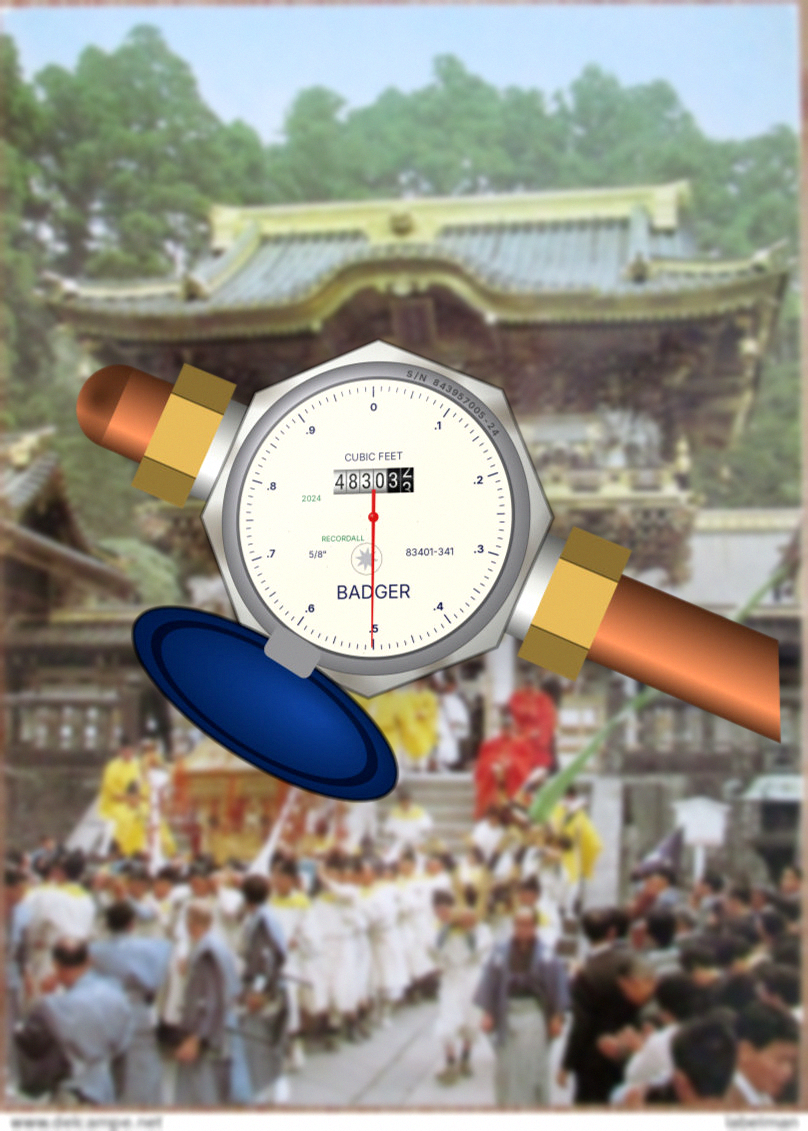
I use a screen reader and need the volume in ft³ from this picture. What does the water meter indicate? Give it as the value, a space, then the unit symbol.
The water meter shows 483032.50 ft³
